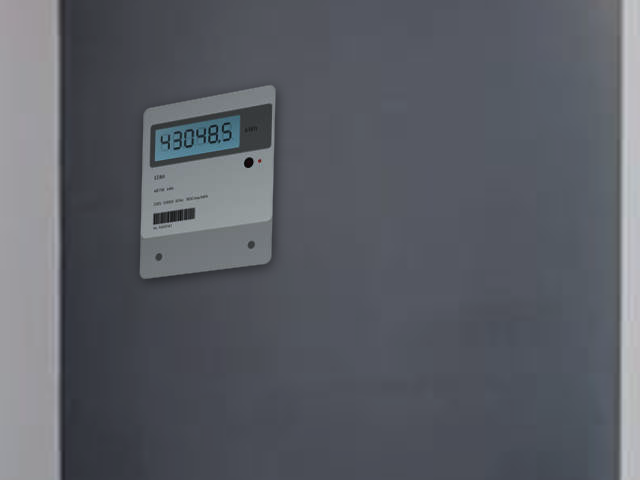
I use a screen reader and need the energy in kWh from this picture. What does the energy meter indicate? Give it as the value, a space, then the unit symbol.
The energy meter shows 43048.5 kWh
